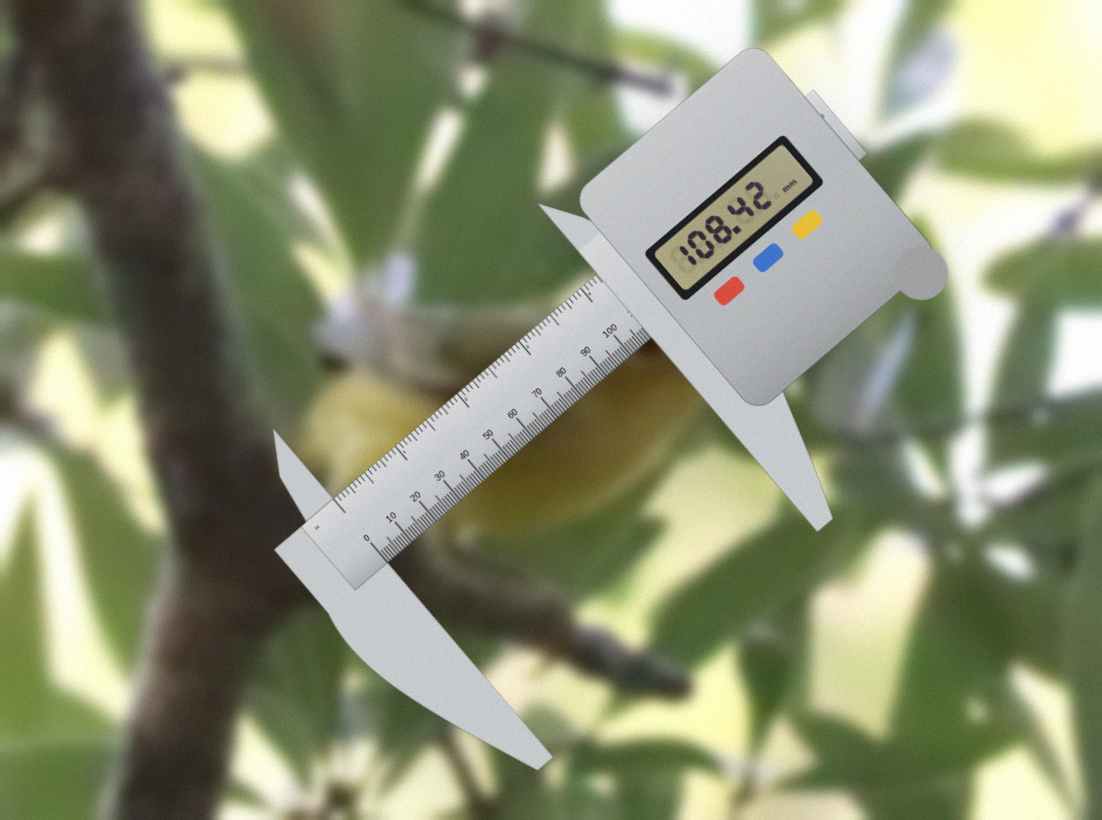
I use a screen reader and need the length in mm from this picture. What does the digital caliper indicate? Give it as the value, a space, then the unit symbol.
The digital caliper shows 108.42 mm
